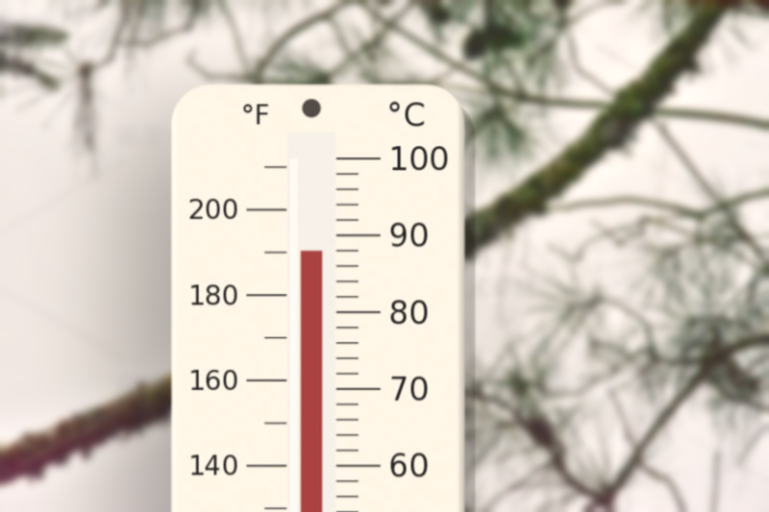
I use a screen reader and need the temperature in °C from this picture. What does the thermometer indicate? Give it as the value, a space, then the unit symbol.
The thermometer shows 88 °C
